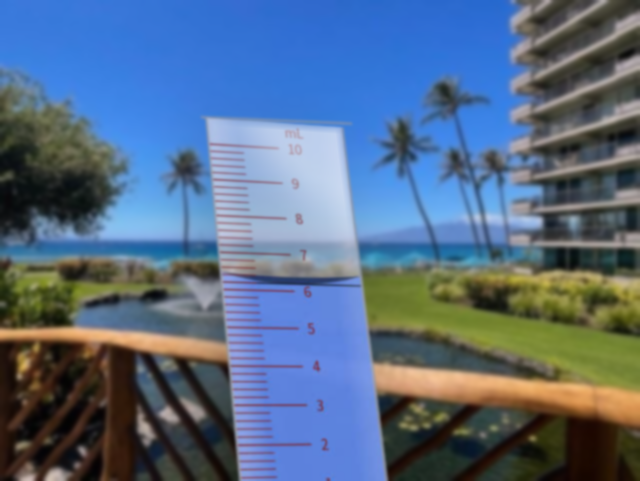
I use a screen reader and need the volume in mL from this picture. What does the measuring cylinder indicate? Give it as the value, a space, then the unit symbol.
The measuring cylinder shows 6.2 mL
